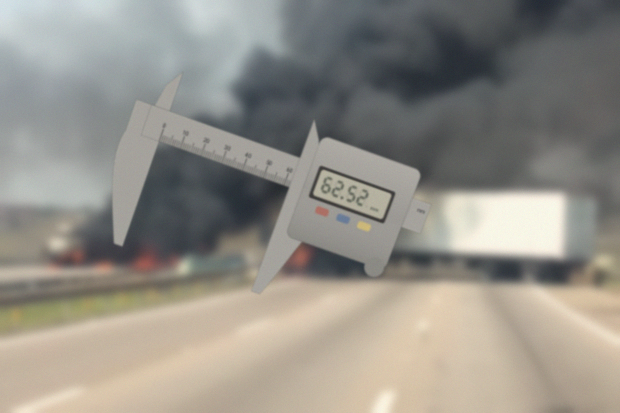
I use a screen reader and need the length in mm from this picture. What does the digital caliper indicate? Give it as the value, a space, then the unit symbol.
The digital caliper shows 62.52 mm
